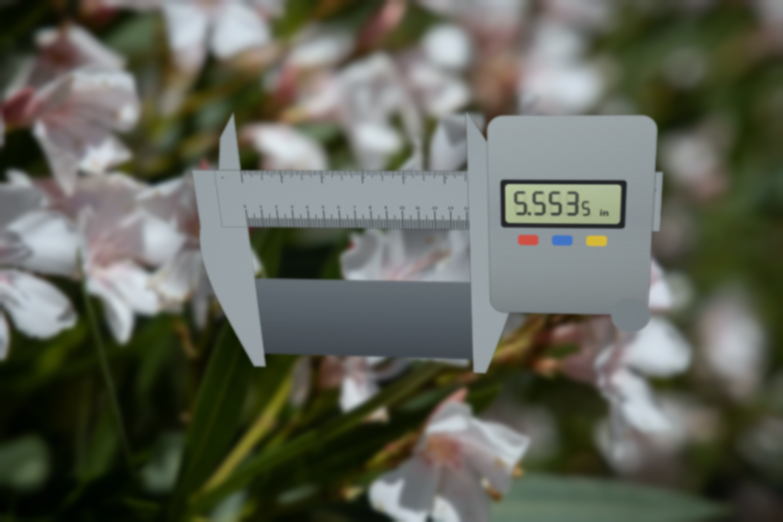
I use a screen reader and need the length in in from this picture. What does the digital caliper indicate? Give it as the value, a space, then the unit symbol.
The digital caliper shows 5.5535 in
